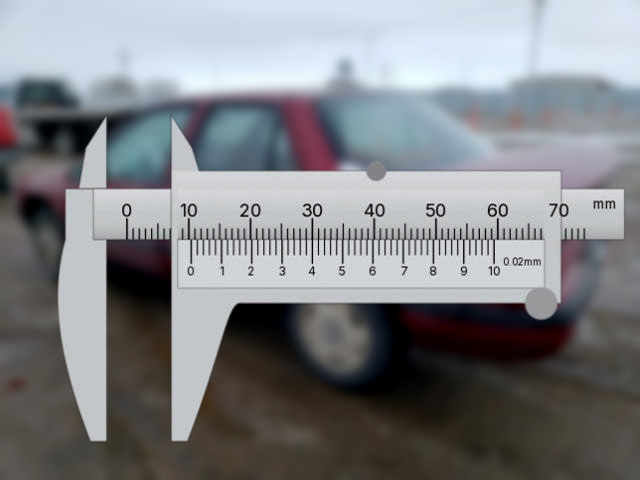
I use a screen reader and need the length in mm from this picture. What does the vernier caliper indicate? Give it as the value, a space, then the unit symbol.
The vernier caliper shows 10.4 mm
